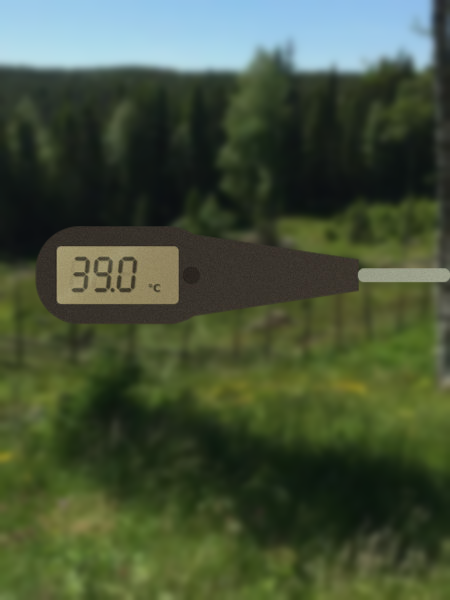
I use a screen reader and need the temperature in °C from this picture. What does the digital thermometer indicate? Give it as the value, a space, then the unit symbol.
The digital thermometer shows 39.0 °C
